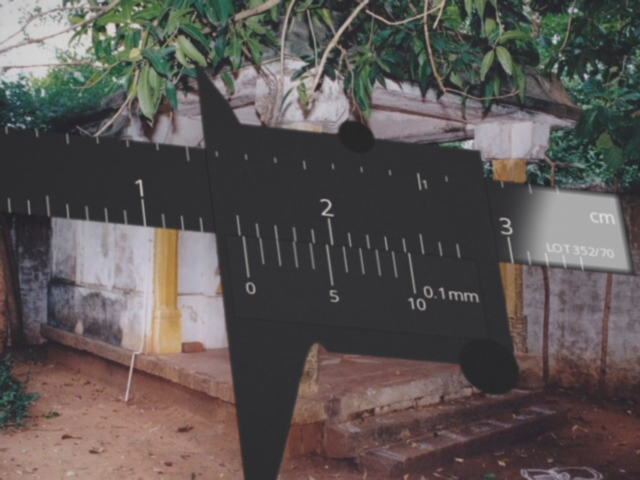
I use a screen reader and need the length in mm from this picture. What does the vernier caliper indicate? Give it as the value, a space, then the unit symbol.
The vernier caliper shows 15.2 mm
